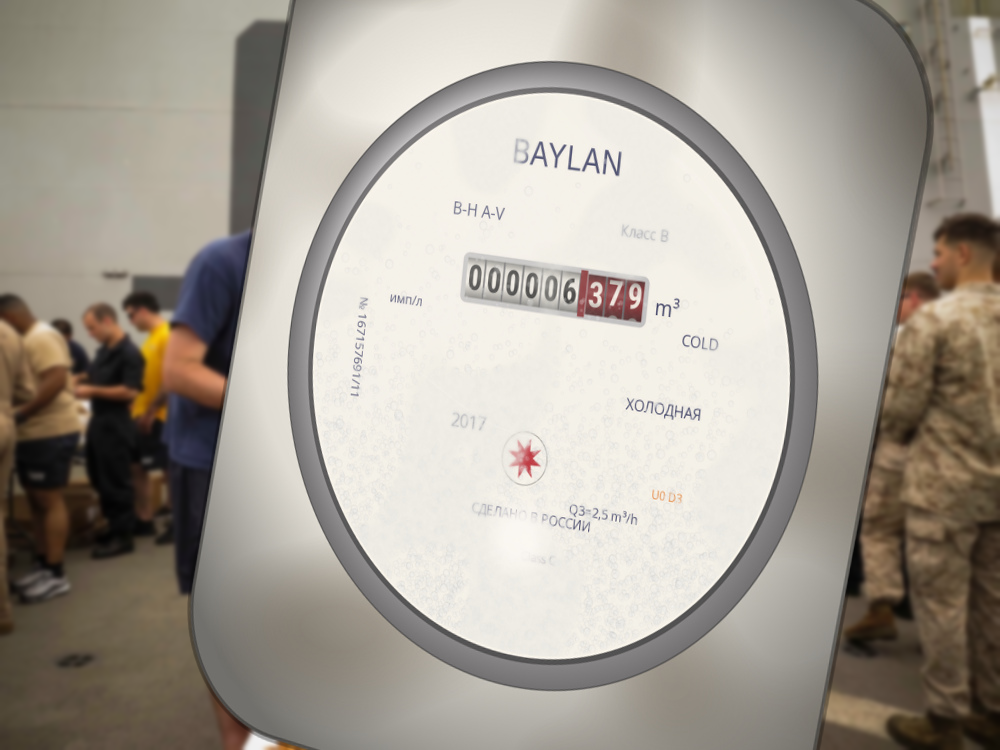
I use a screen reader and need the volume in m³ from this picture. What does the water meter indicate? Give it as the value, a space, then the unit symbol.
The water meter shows 6.379 m³
